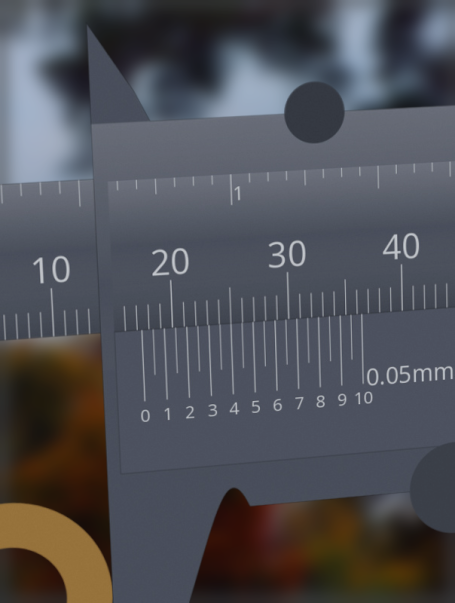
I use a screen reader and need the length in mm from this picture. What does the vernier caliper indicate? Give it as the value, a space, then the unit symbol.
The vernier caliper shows 17.4 mm
